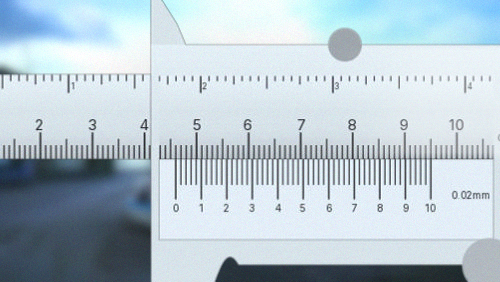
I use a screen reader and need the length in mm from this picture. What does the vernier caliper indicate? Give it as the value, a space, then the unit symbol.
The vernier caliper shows 46.0 mm
